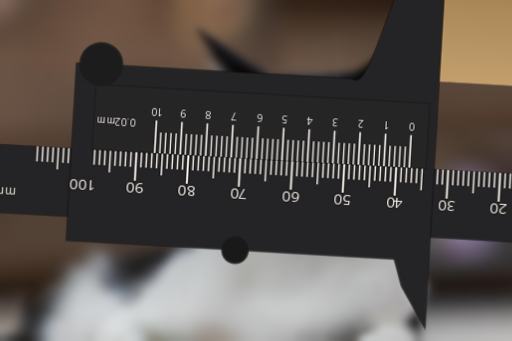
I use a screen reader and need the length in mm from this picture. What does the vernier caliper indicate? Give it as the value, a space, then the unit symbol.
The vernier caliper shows 37.5 mm
